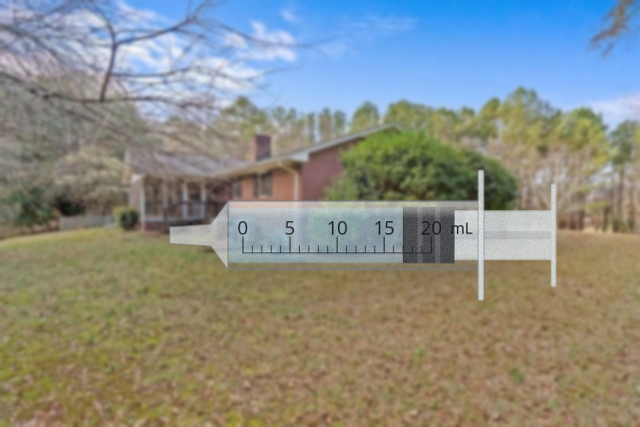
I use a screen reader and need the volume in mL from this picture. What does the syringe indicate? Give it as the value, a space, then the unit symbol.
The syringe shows 17 mL
